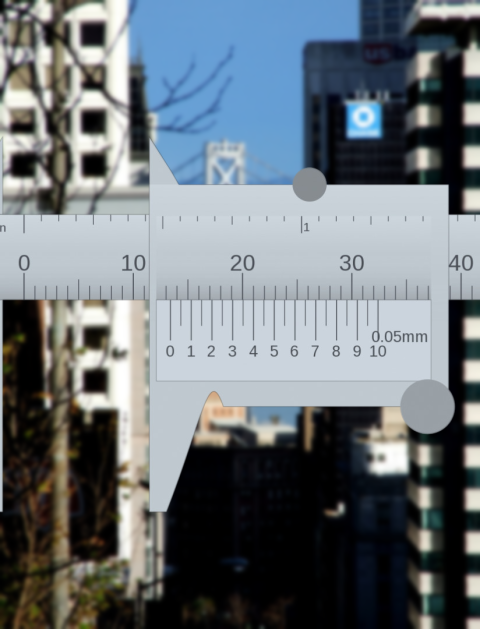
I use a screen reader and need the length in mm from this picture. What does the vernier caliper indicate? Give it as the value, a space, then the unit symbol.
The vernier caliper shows 13.4 mm
